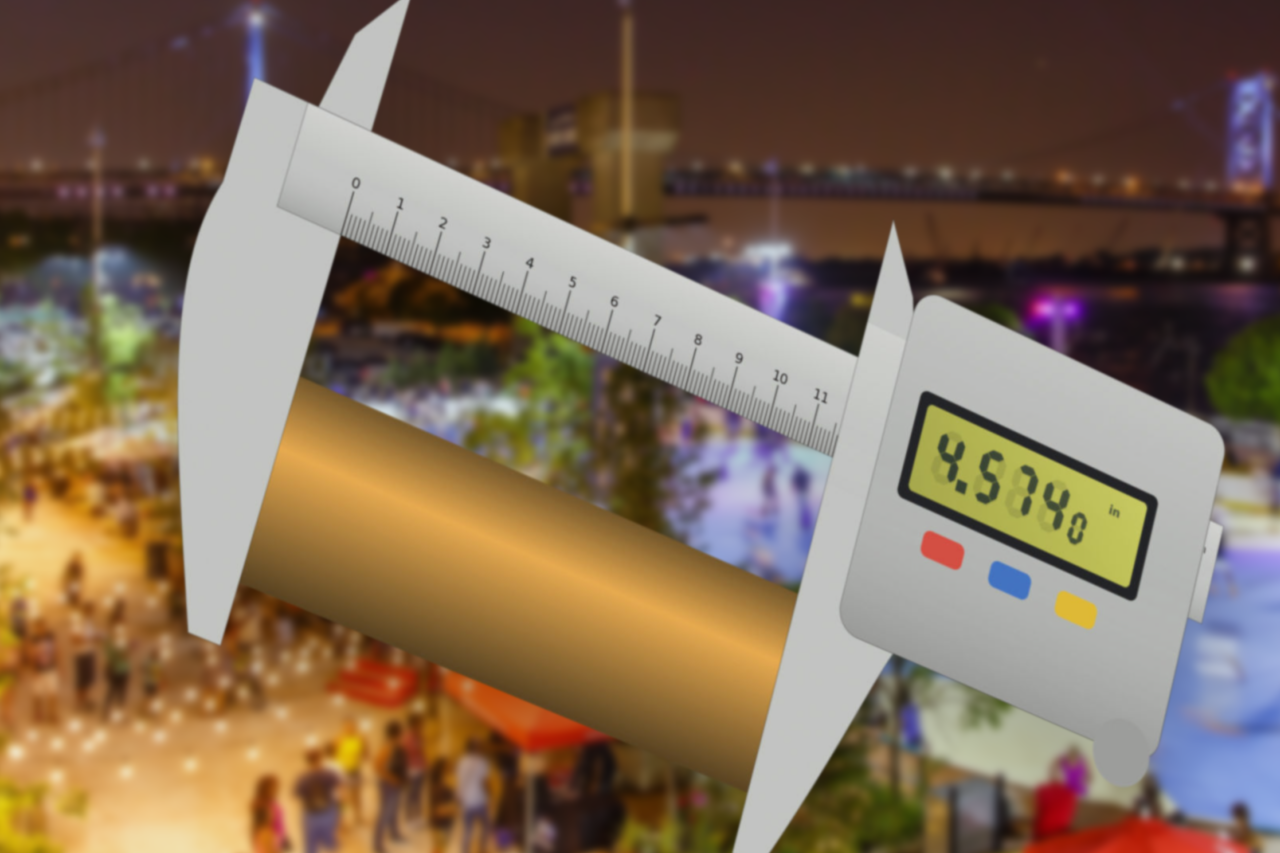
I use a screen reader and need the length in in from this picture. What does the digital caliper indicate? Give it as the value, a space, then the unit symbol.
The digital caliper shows 4.5740 in
